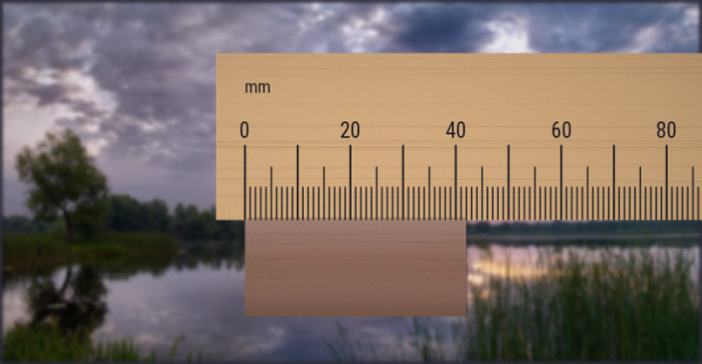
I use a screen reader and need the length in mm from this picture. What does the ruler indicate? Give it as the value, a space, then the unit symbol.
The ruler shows 42 mm
